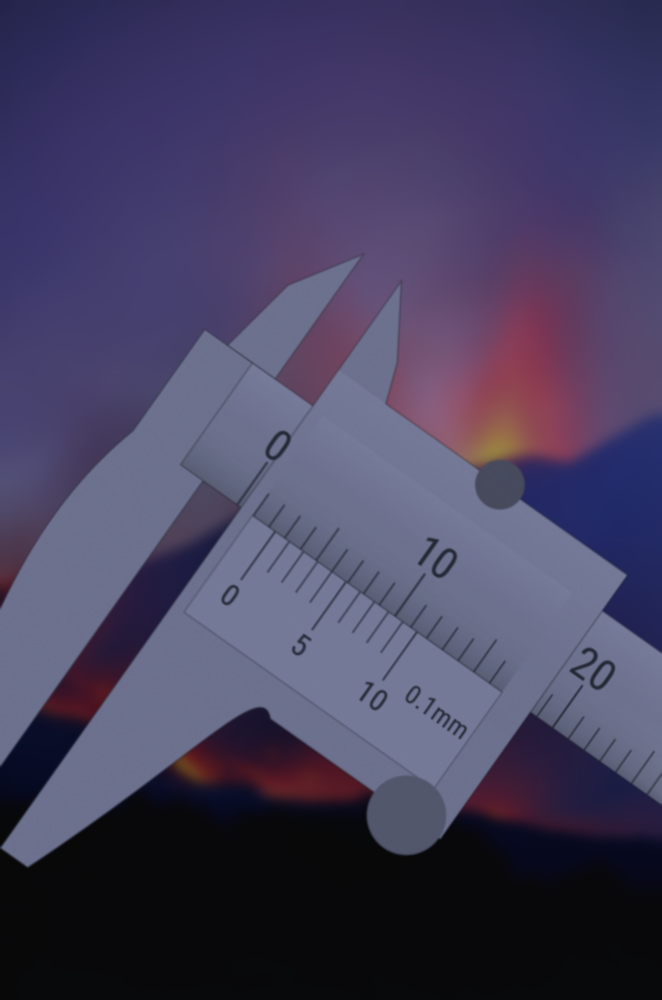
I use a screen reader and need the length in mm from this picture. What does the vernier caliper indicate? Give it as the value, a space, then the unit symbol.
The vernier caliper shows 2.4 mm
